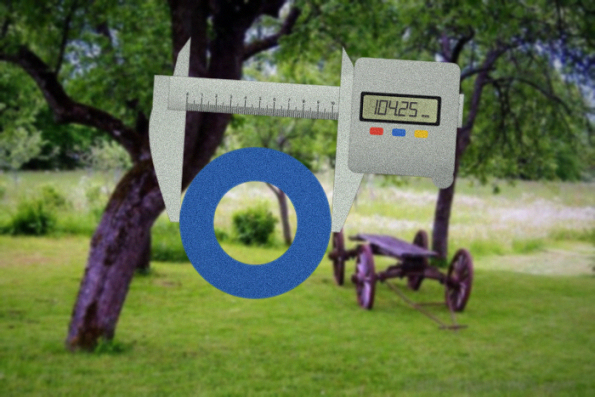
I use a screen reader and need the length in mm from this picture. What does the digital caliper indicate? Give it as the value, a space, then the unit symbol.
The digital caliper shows 104.25 mm
